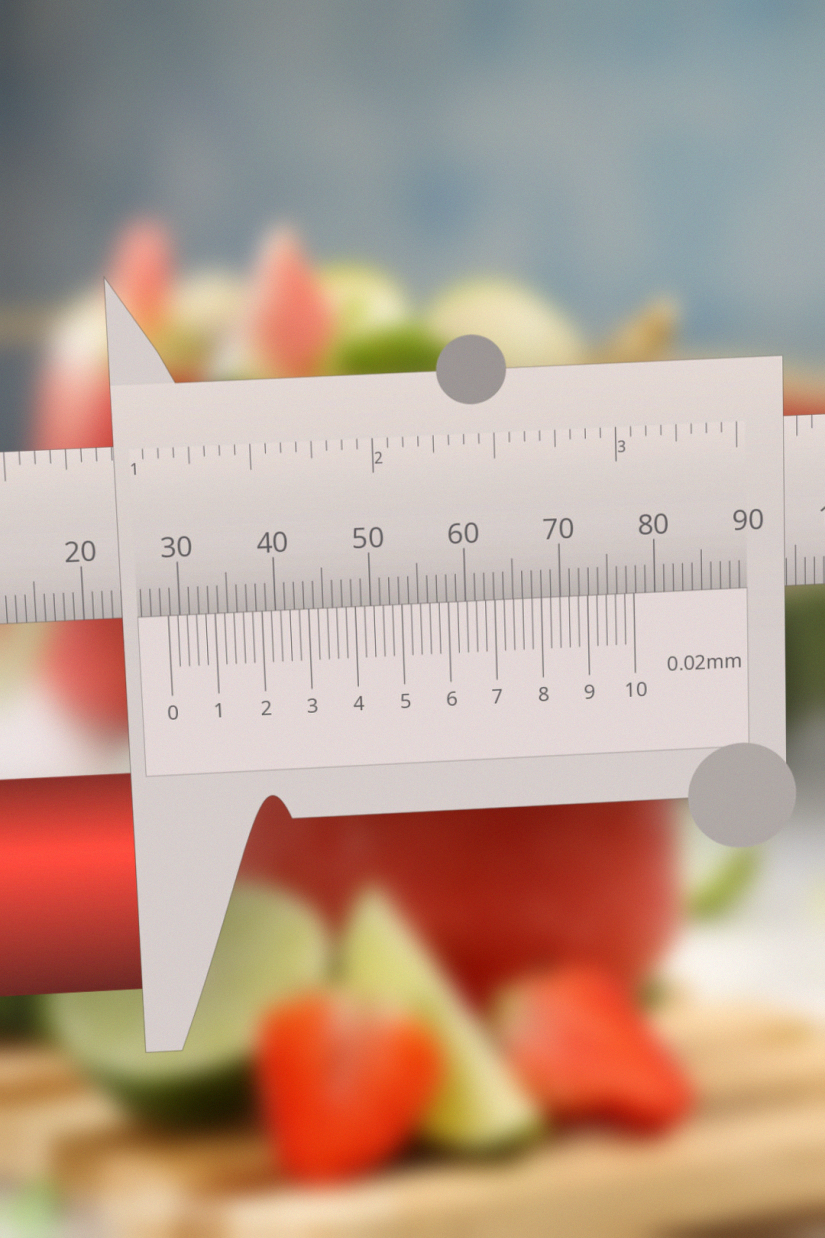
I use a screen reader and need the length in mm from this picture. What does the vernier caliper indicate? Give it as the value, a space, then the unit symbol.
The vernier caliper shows 28.8 mm
